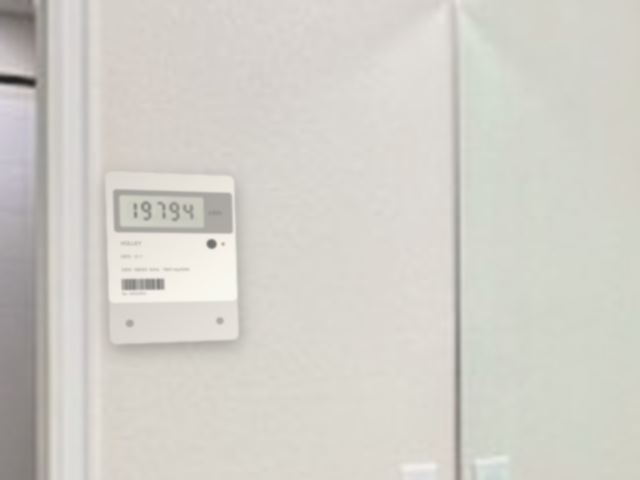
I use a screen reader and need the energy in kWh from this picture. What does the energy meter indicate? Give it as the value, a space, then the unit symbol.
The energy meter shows 19794 kWh
